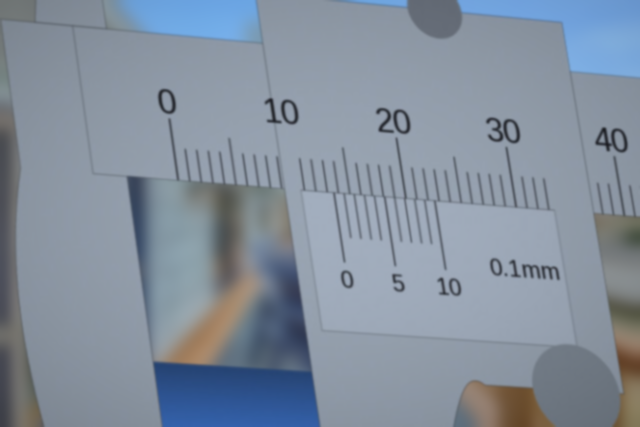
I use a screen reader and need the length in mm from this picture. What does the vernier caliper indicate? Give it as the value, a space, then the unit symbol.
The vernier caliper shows 13.6 mm
